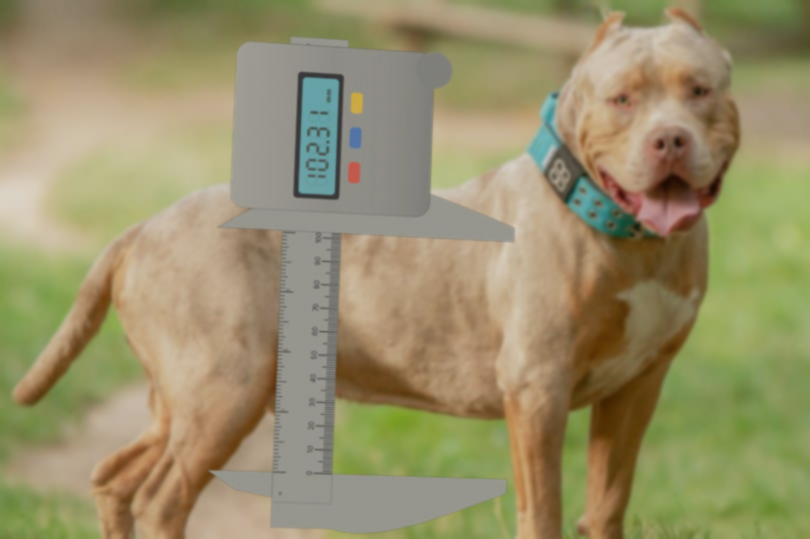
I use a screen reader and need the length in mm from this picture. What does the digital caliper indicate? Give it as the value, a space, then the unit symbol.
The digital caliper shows 102.31 mm
